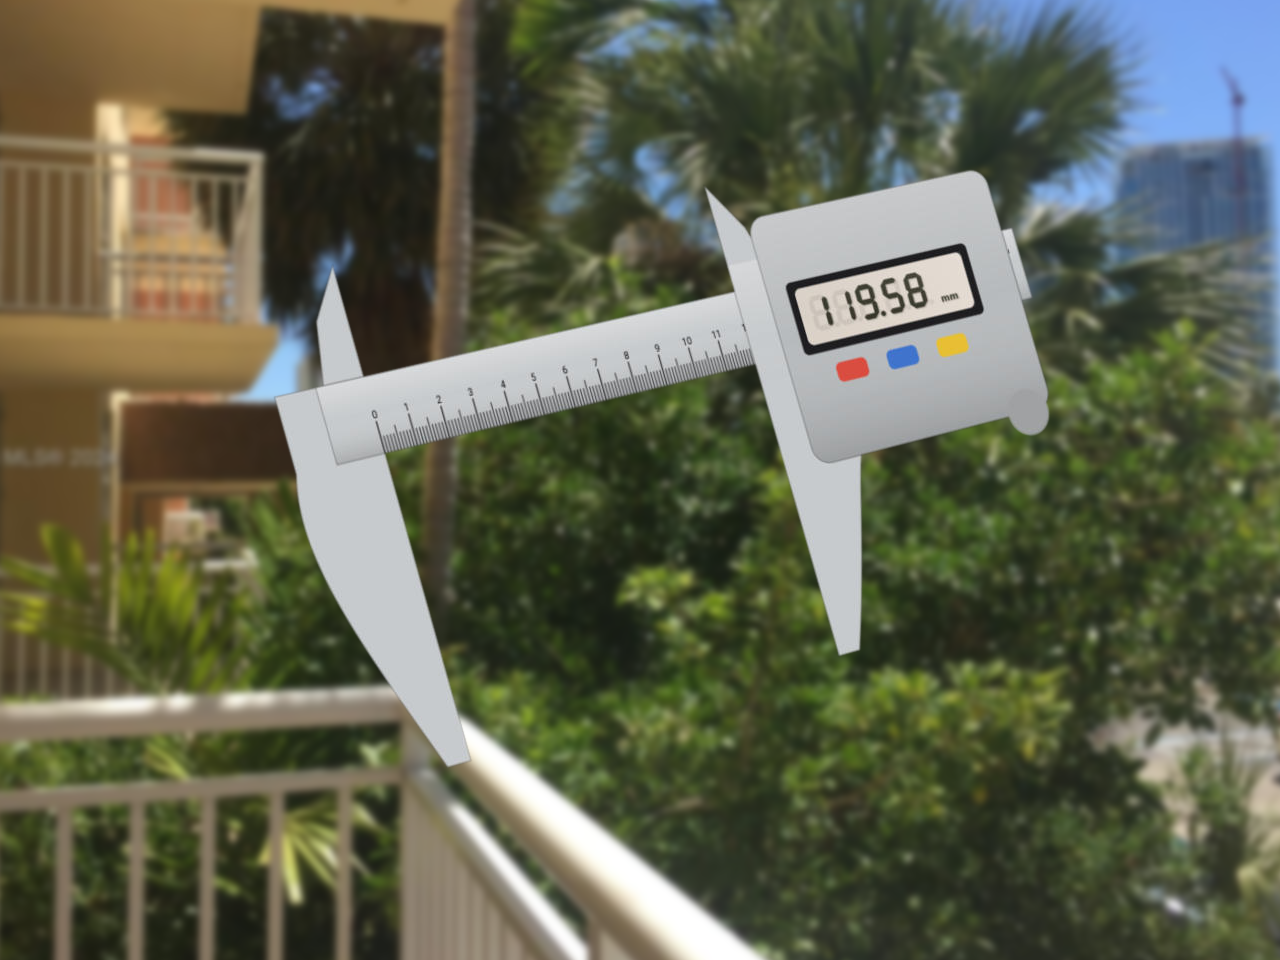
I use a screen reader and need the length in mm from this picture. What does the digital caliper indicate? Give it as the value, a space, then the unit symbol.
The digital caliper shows 119.58 mm
